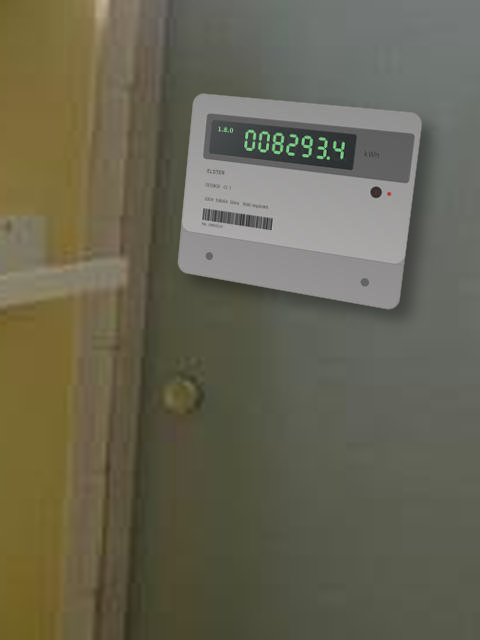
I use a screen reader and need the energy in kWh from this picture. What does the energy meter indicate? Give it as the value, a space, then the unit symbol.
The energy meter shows 8293.4 kWh
